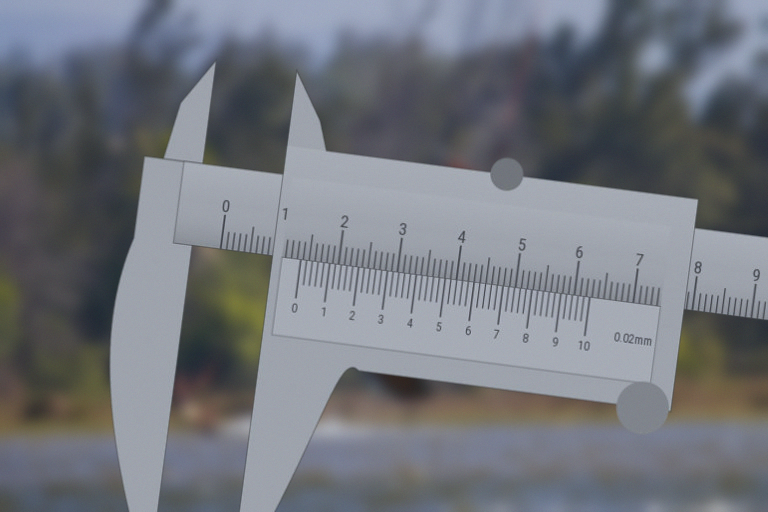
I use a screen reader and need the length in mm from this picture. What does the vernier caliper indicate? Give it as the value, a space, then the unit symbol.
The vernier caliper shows 13.6 mm
